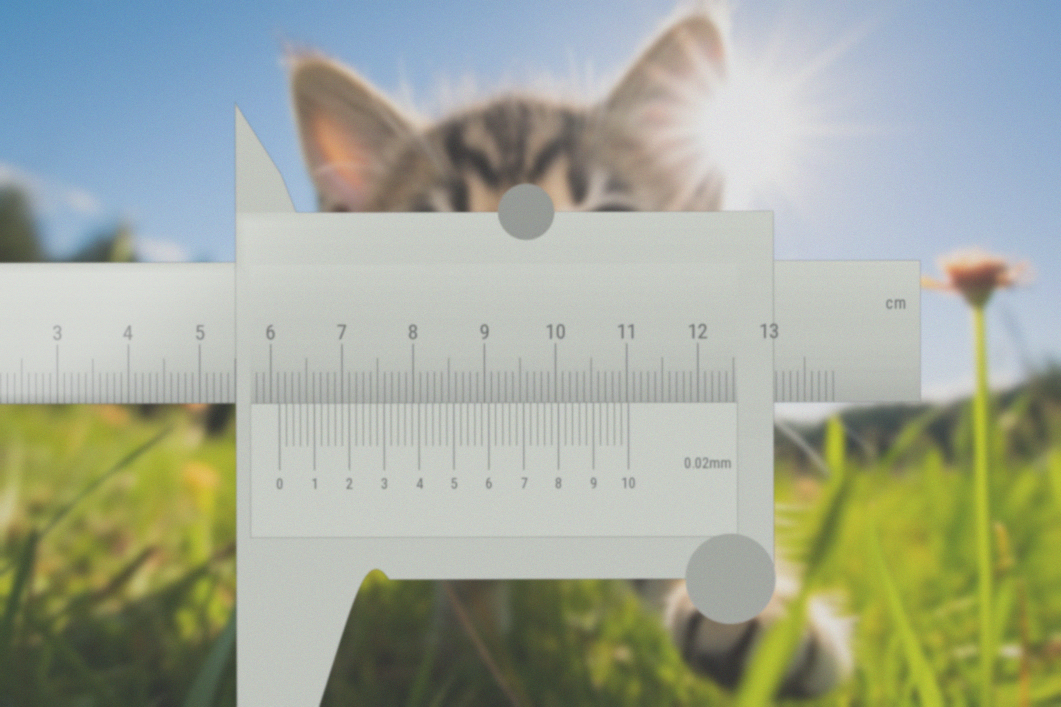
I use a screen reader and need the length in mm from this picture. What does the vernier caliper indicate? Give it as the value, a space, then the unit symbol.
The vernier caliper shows 61.2 mm
